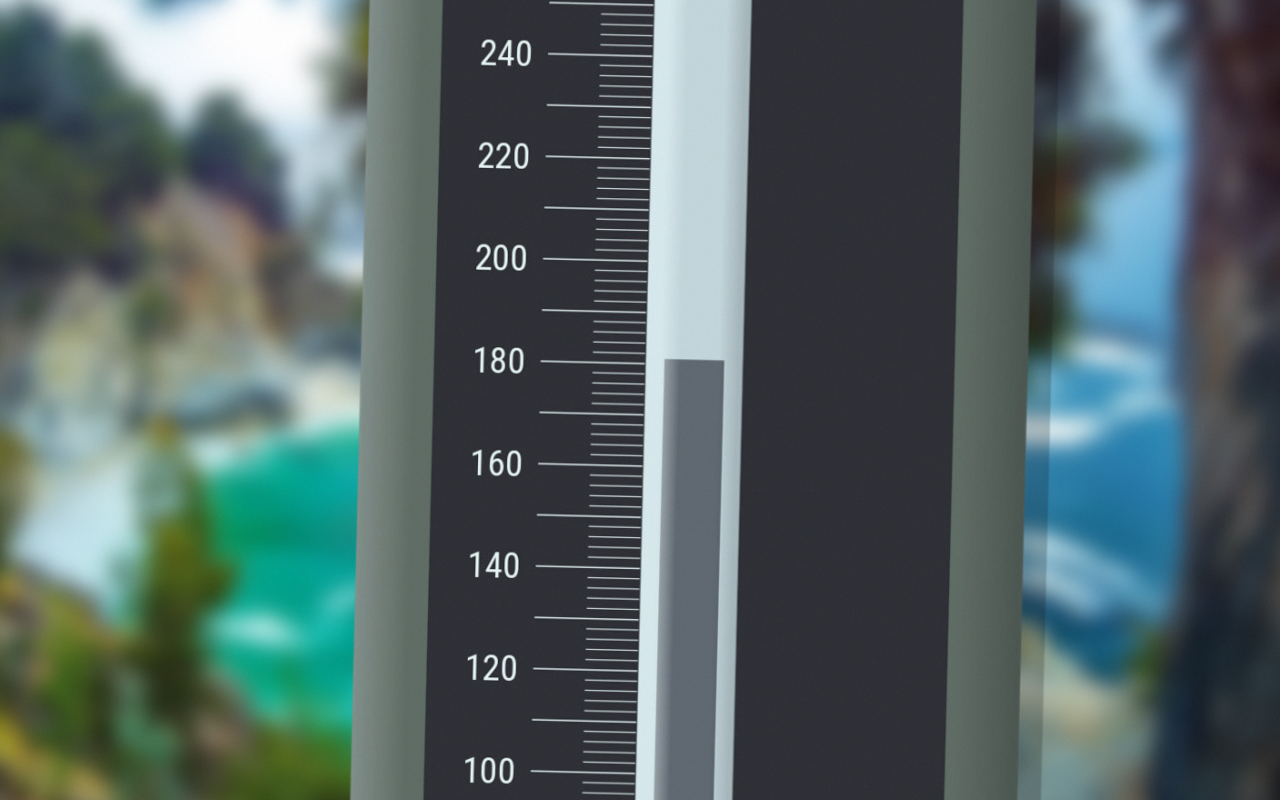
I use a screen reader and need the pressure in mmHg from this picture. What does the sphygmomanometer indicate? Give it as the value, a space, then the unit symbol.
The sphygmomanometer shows 181 mmHg
